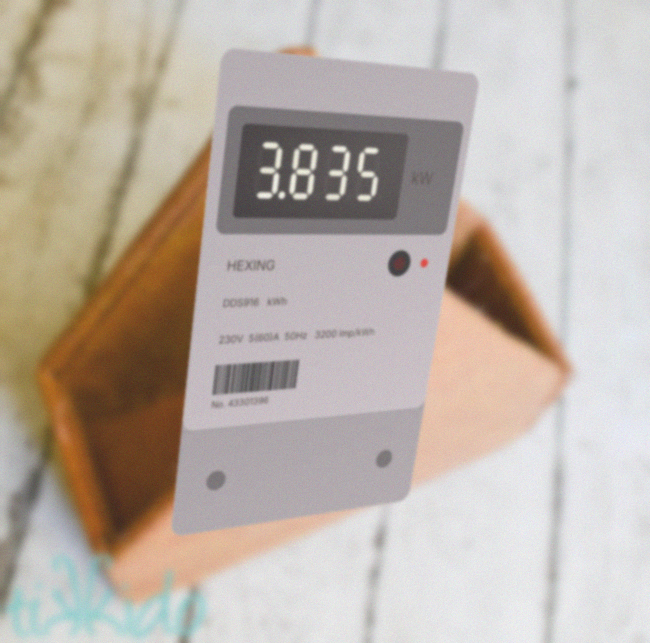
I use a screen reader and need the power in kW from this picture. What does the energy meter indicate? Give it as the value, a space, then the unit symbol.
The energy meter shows 3.835 kW
